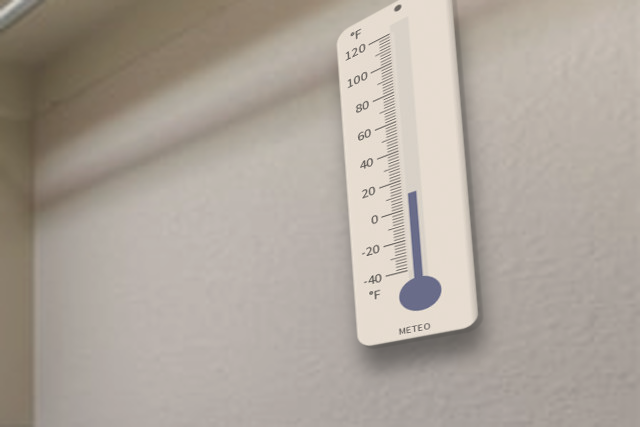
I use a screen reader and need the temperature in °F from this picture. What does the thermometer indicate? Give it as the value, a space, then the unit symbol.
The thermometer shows 10 °F
